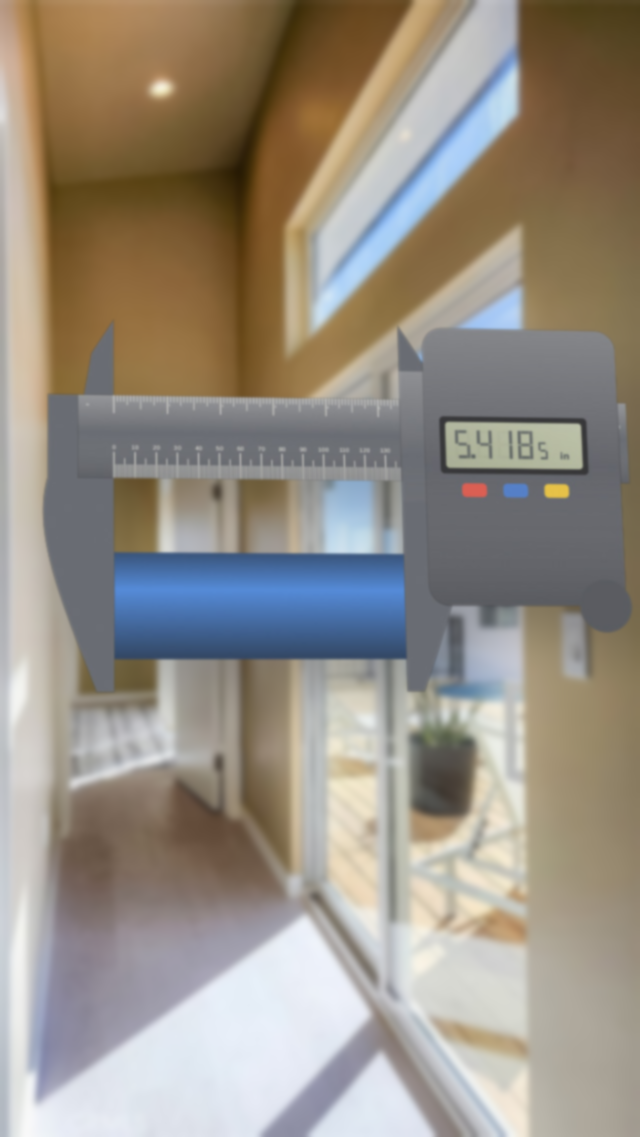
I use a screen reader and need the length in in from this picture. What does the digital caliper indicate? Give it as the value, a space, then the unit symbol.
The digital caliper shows 5.4185 in
